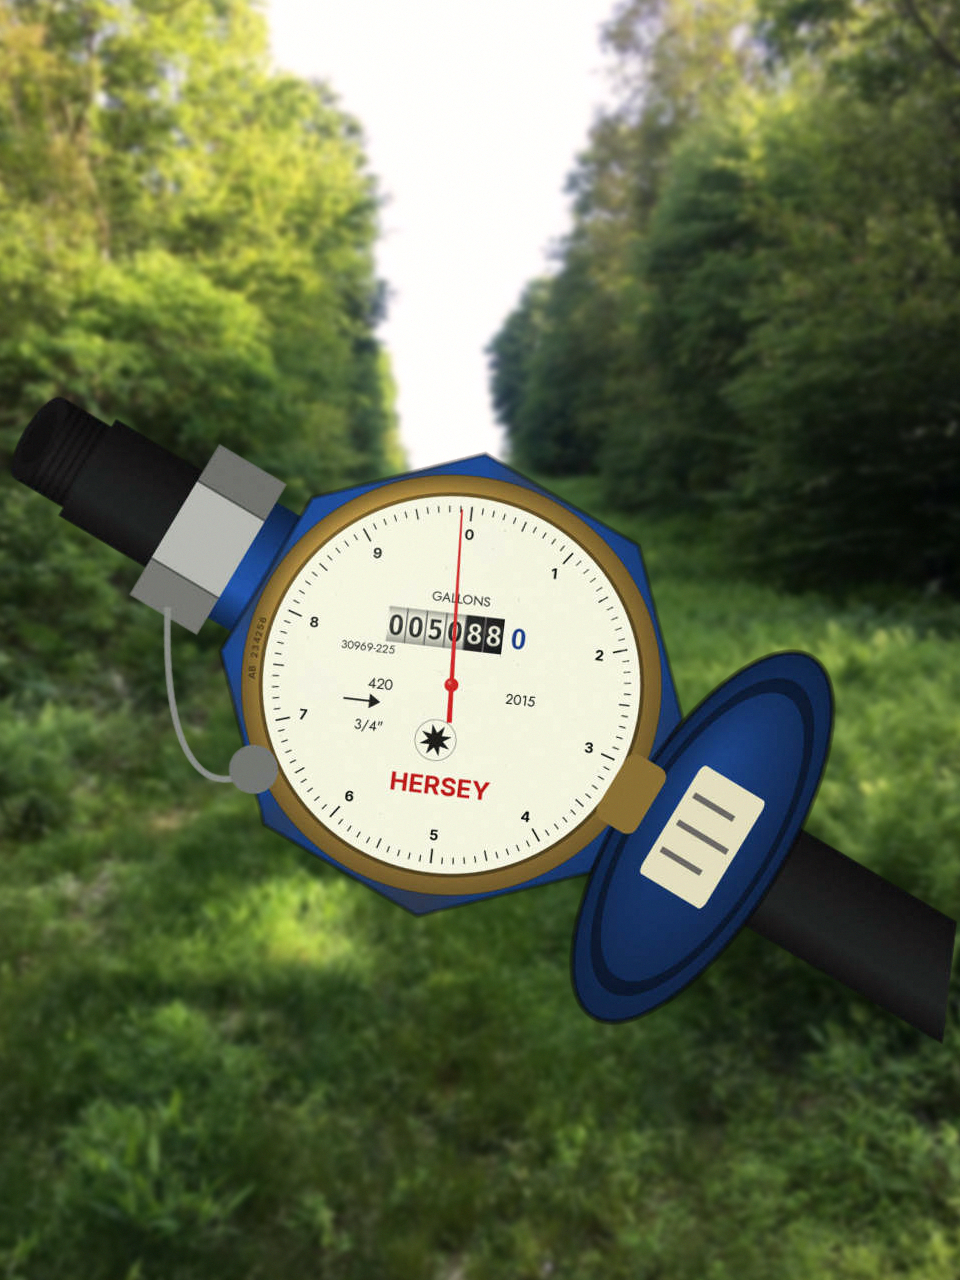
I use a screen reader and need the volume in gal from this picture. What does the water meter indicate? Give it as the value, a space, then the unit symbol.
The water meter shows 50879.9 gal
